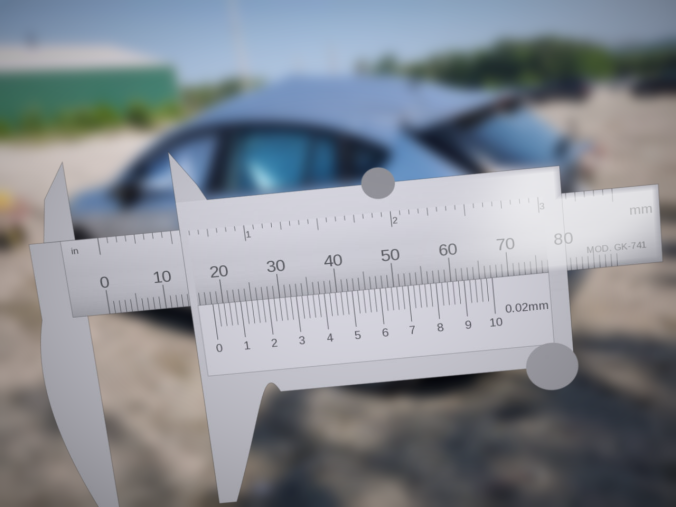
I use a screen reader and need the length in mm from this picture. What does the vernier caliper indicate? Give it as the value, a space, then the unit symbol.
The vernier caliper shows 18.2 mm
